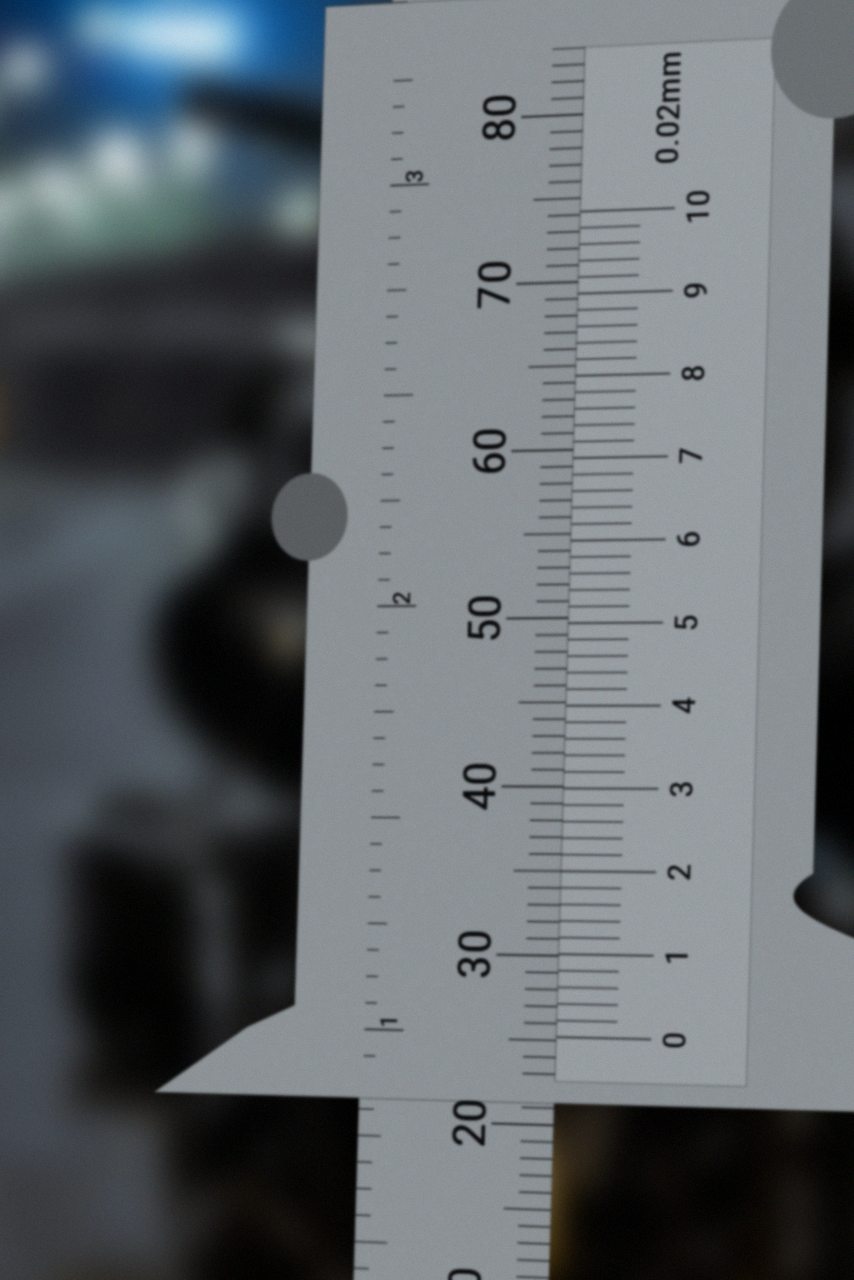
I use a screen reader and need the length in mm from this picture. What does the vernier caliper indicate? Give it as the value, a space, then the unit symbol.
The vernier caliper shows 25.2 mm
